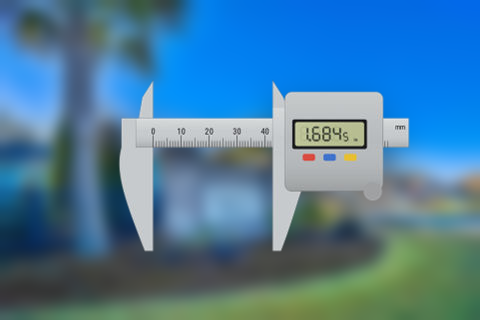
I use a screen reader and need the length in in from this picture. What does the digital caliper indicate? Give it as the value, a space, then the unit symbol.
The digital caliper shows 1.6845 in
